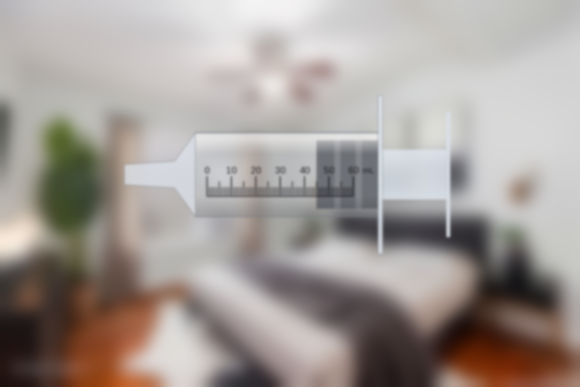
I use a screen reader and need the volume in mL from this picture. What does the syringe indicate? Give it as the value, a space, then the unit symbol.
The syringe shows 45 mL
